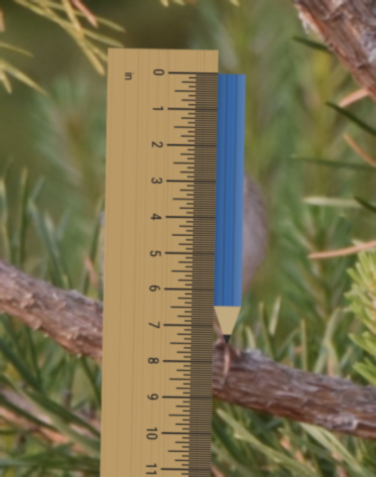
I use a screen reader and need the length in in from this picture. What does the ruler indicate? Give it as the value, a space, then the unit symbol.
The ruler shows 7.5 in
